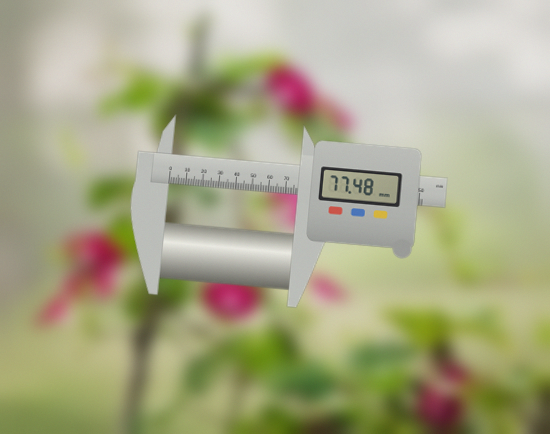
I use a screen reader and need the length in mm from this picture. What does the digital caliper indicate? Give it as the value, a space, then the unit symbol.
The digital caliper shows 77.48 mm
